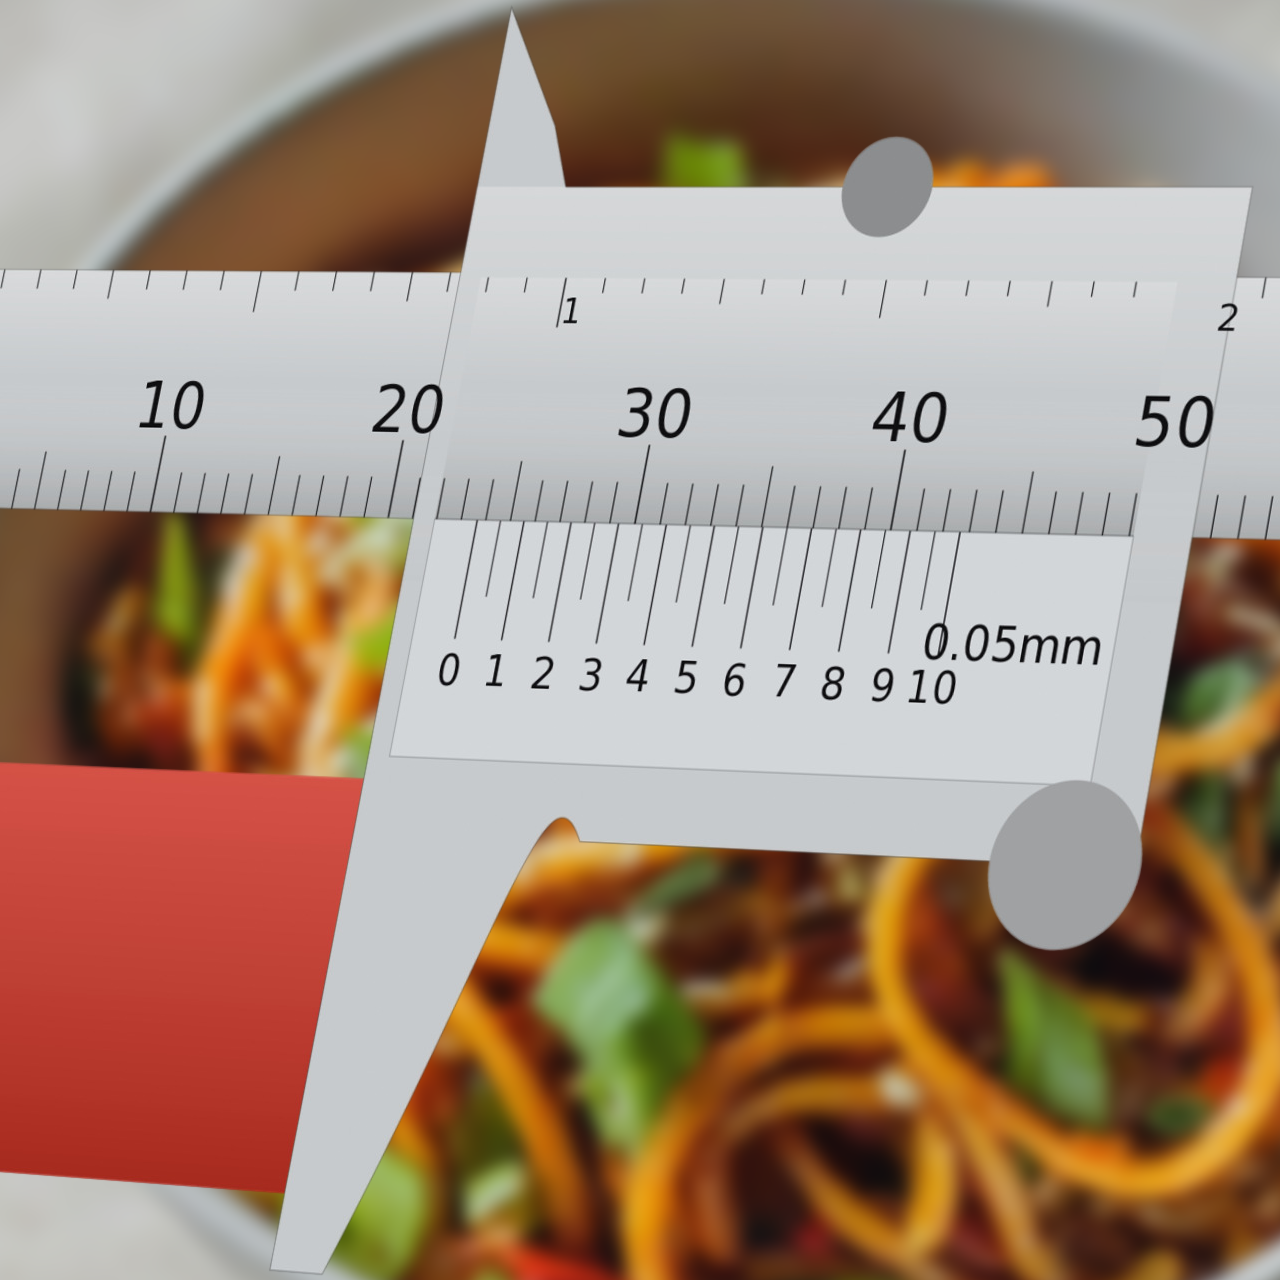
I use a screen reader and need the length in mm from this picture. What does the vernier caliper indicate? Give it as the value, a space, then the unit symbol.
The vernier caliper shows 23.65 mm
